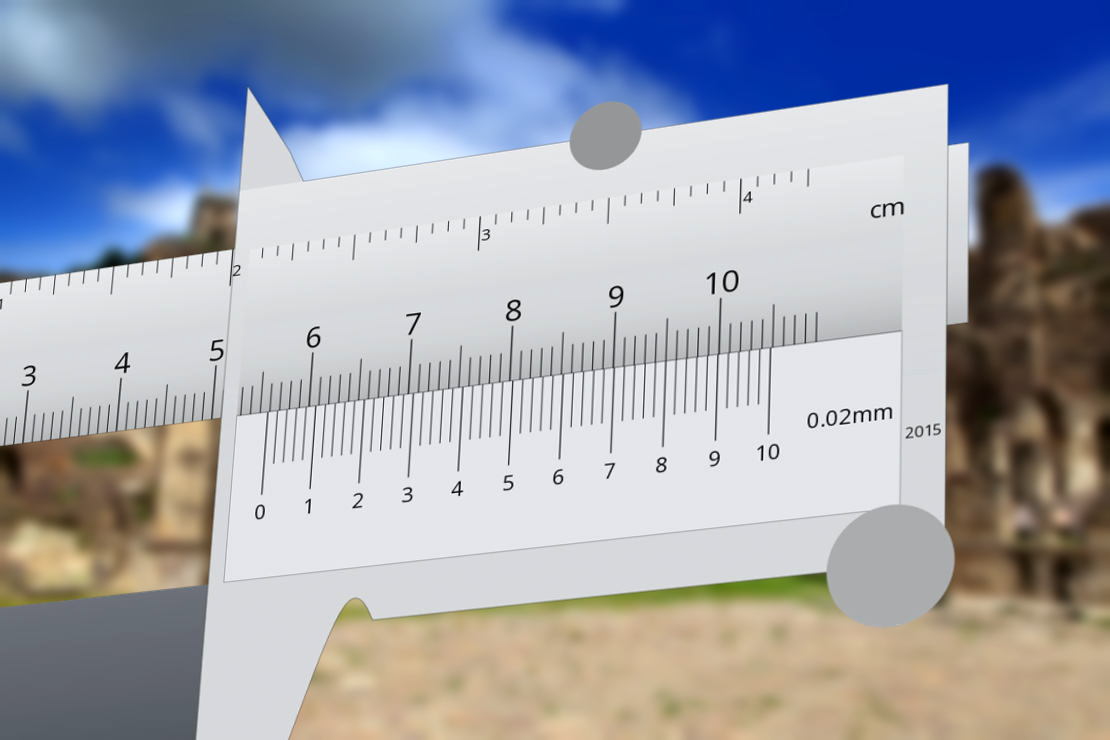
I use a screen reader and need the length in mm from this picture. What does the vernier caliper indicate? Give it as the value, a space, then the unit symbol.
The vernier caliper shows 55.8 mm
